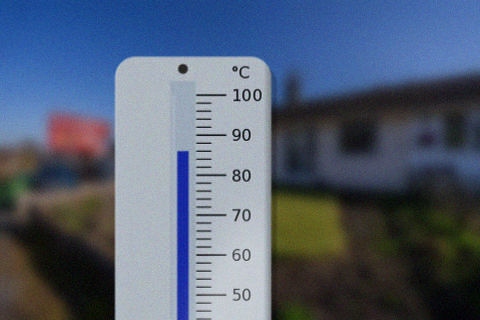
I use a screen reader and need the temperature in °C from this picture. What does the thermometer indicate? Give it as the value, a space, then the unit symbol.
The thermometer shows 86 °C
